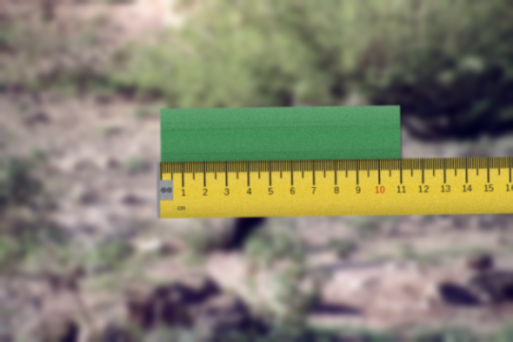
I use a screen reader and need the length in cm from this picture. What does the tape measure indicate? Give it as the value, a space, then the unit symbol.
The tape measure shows 11 cm
